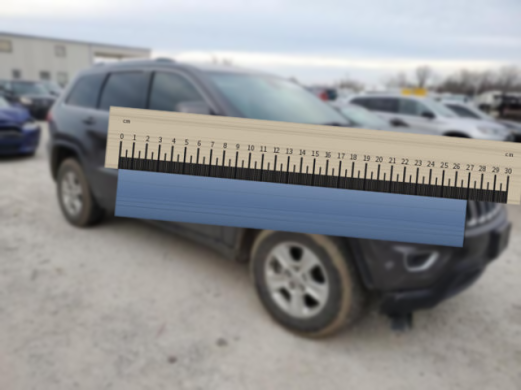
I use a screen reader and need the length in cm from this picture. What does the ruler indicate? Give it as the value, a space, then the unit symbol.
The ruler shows 27 cm
